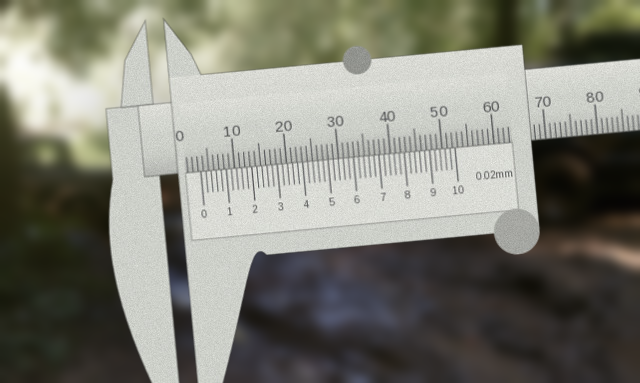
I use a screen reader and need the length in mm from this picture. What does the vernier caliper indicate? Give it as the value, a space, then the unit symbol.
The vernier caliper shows 3.5 mm
